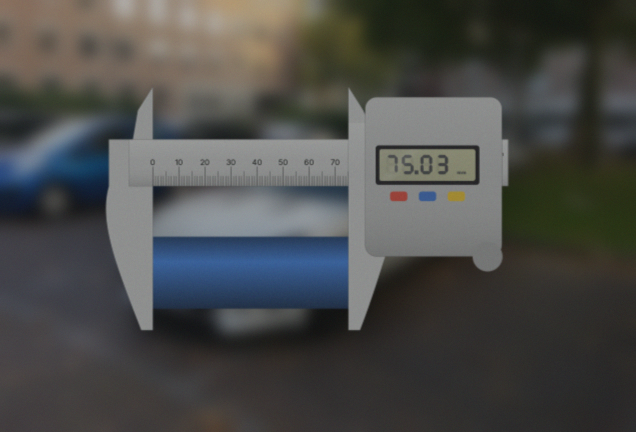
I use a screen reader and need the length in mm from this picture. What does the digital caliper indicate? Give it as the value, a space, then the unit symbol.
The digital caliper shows 75.03 mm
